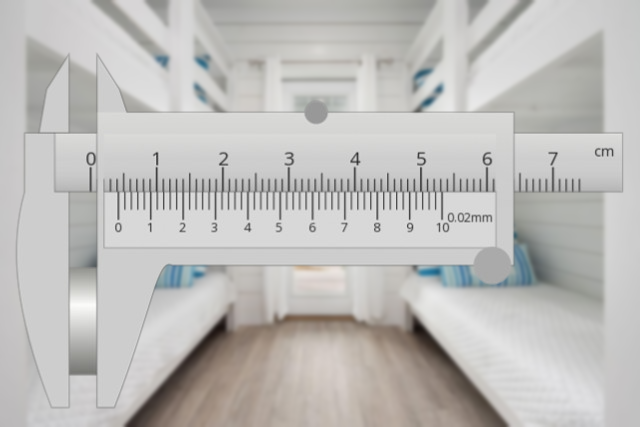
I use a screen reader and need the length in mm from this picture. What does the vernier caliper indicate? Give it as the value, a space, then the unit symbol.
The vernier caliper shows 4.2 mm
